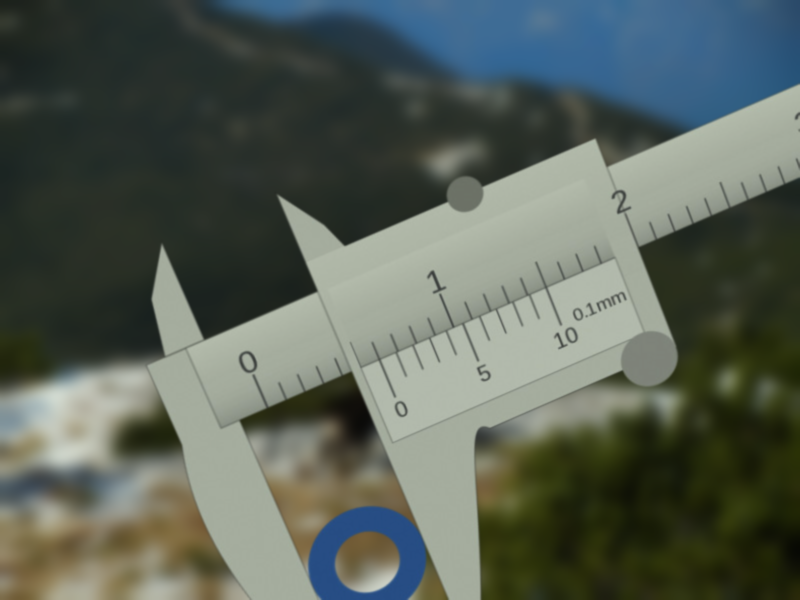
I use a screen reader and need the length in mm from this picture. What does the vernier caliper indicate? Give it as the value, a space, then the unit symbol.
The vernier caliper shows 6.0 mm
